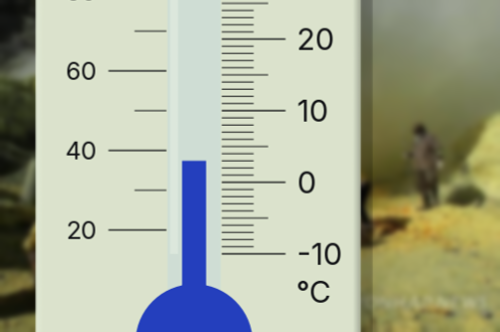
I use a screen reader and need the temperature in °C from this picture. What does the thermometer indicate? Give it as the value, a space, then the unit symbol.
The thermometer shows 3 °C
